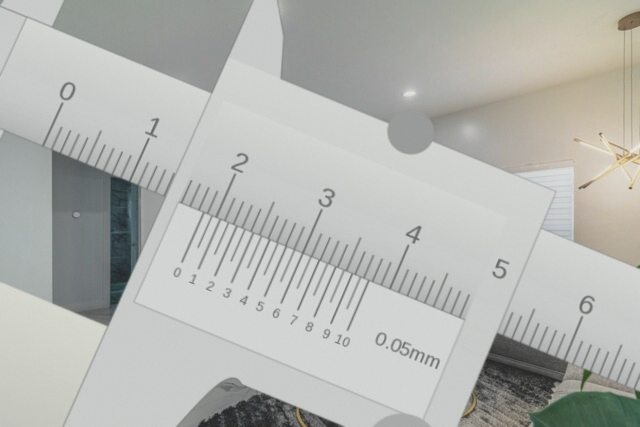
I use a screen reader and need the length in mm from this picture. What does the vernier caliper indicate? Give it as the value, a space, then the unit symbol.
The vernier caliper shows 18.6 mm
